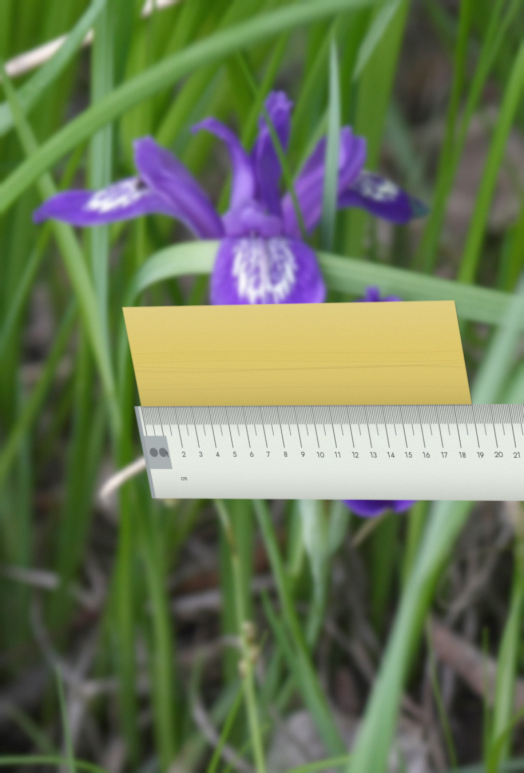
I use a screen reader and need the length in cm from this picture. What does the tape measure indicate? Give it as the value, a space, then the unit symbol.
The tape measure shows 19 cm
